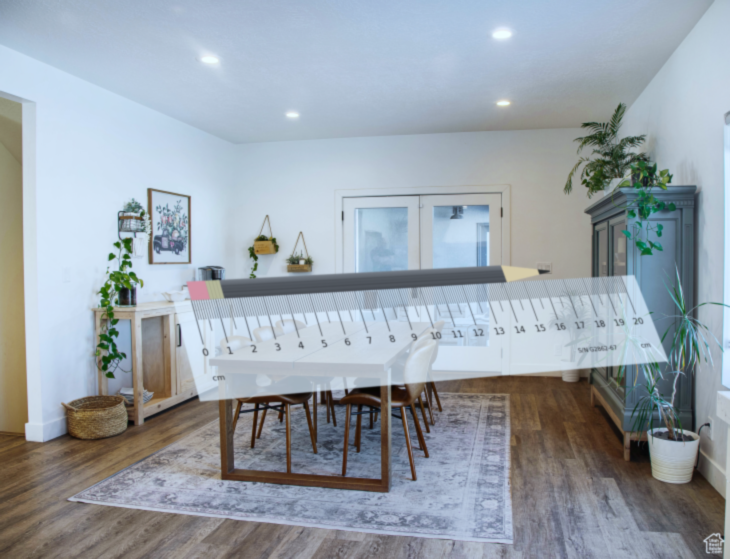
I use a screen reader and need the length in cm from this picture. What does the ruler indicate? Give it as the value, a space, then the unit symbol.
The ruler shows 16.5 cm
